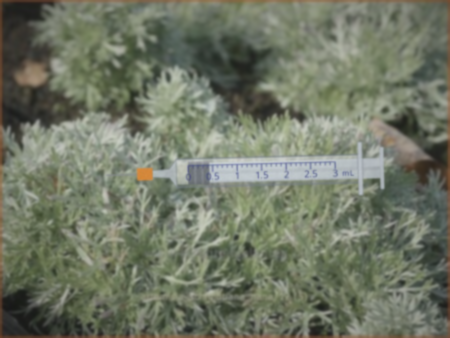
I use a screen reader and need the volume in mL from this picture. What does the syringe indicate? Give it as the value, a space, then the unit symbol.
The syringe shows 0 mL
